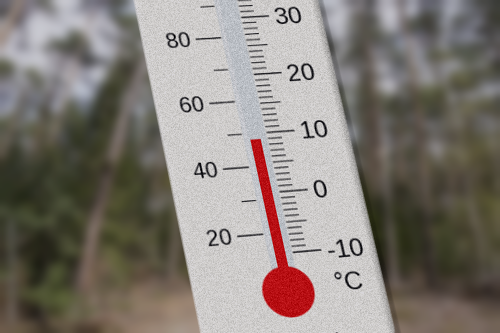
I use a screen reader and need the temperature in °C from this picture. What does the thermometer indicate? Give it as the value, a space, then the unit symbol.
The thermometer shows 9 °C
